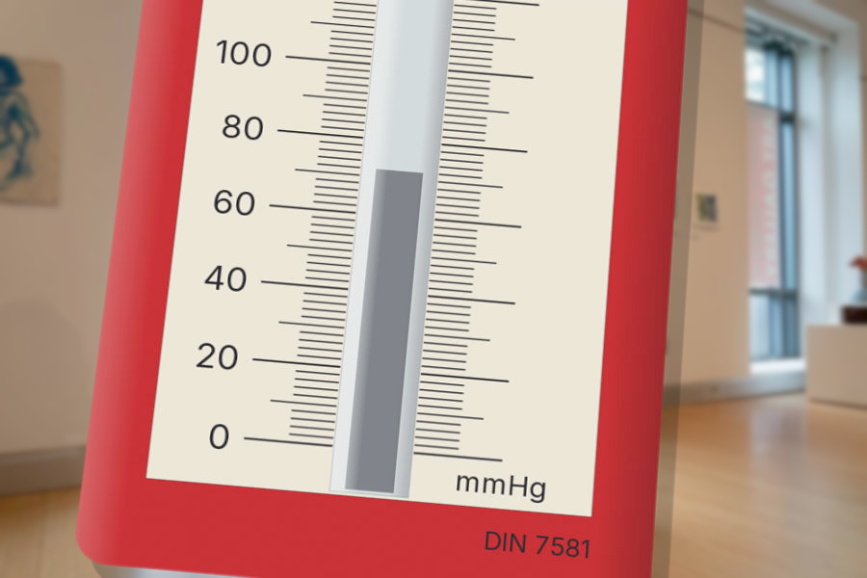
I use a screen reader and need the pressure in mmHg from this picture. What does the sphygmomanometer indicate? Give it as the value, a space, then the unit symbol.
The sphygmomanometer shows 72 mmHg
